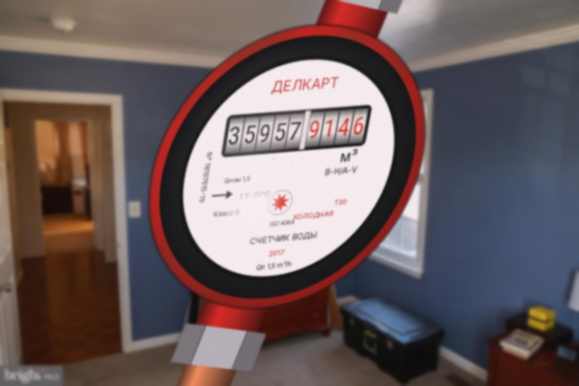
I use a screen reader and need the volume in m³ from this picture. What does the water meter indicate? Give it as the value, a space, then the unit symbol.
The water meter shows 35957.9146 m³
